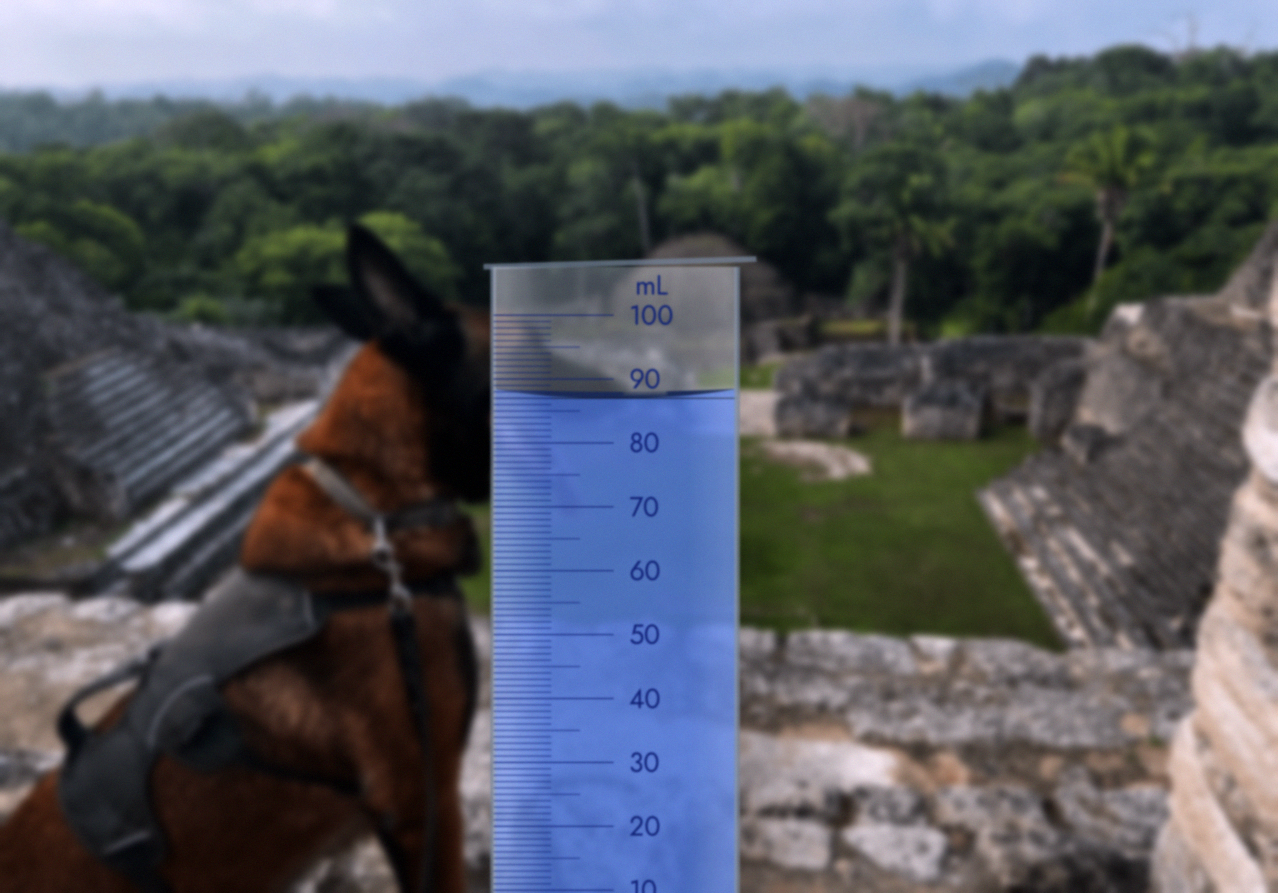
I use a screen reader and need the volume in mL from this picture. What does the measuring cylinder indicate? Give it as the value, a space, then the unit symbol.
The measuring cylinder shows 87 mL
